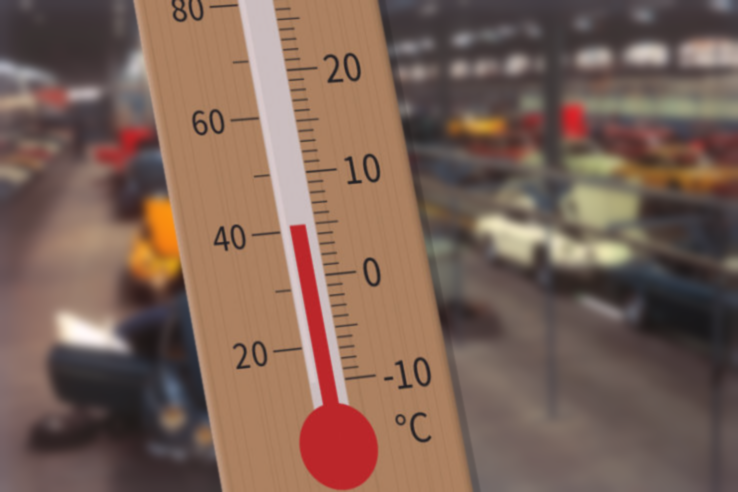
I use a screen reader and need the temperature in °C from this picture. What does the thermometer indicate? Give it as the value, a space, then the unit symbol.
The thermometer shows 5 °C
